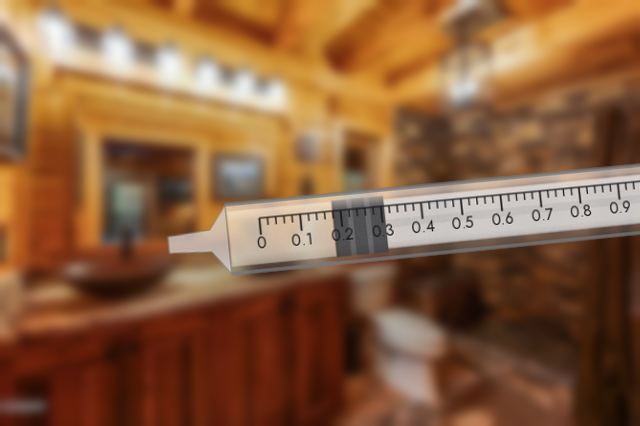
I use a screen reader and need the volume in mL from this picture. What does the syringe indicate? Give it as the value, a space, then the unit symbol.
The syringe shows 0.18 mL
